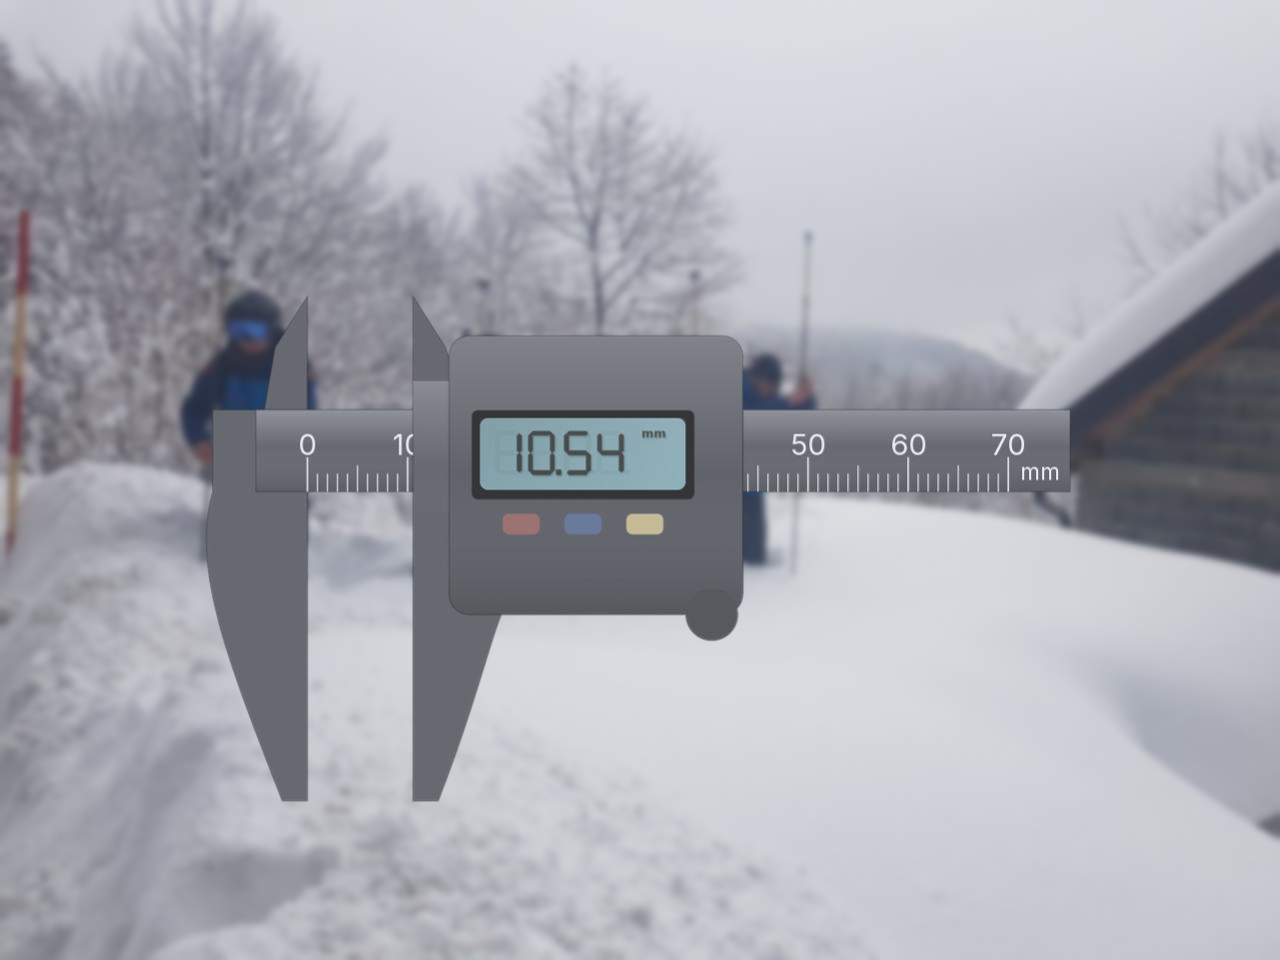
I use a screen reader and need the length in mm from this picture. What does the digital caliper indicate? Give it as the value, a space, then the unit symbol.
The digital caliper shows 10.54 mm
